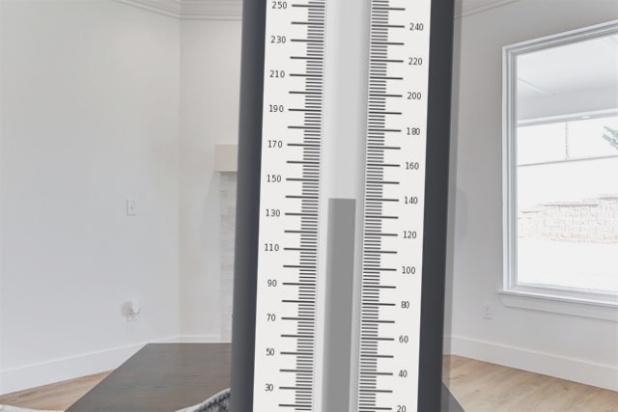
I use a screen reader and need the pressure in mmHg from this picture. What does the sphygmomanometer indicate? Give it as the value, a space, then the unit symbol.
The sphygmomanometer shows 140 mmHg
